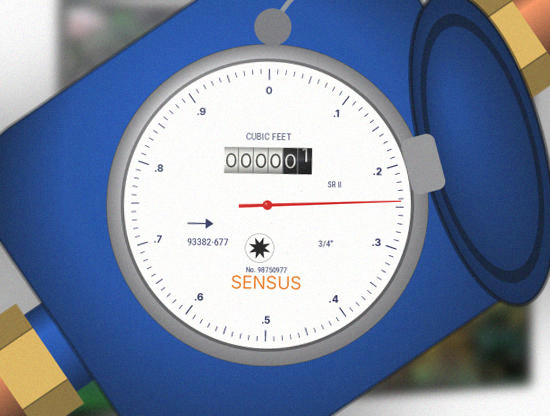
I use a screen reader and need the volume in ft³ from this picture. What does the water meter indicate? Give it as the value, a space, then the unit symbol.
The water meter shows 1.24 ft³
